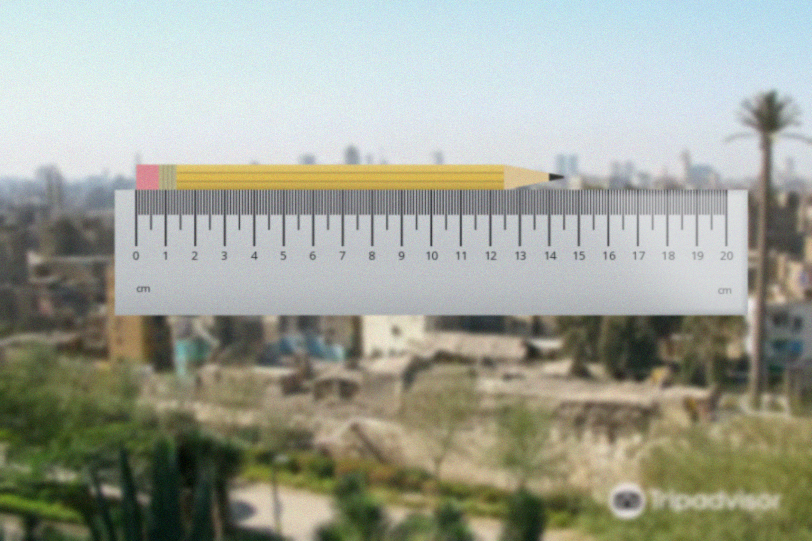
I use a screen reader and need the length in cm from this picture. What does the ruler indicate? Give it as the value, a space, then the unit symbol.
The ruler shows 14.5 cm
